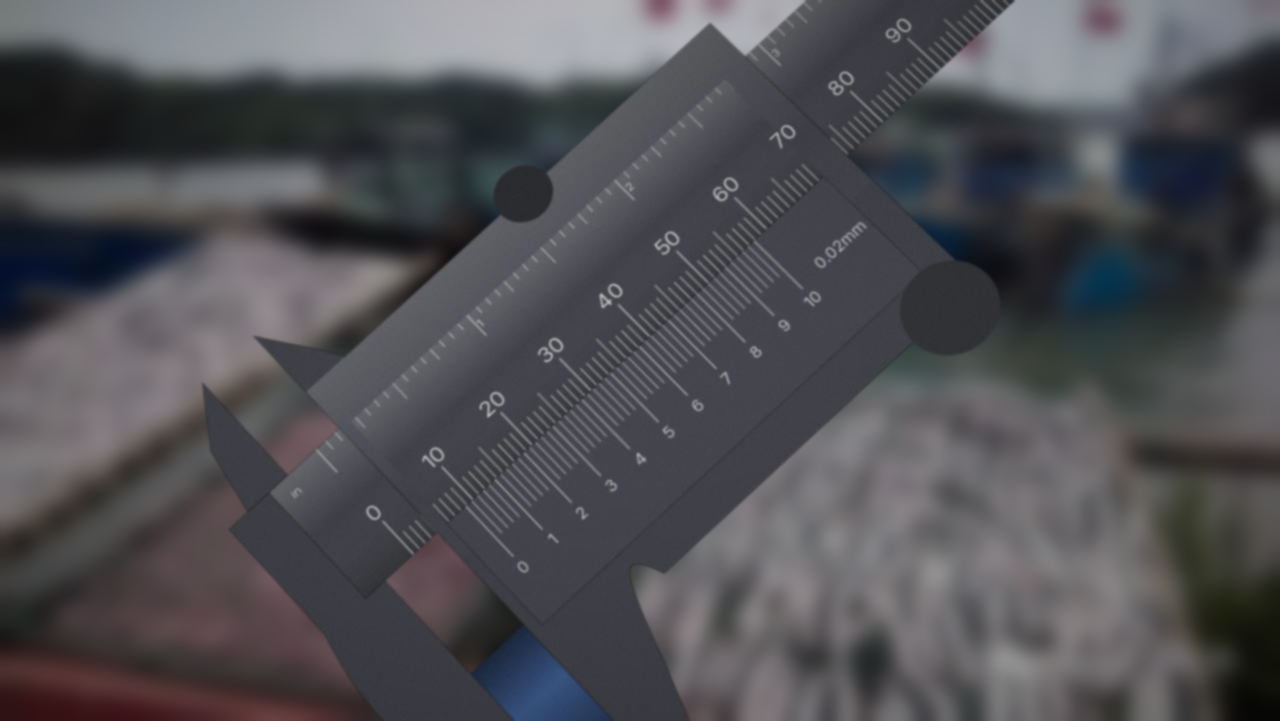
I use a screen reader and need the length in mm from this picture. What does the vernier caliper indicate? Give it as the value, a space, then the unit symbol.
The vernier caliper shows 8.8 mm
